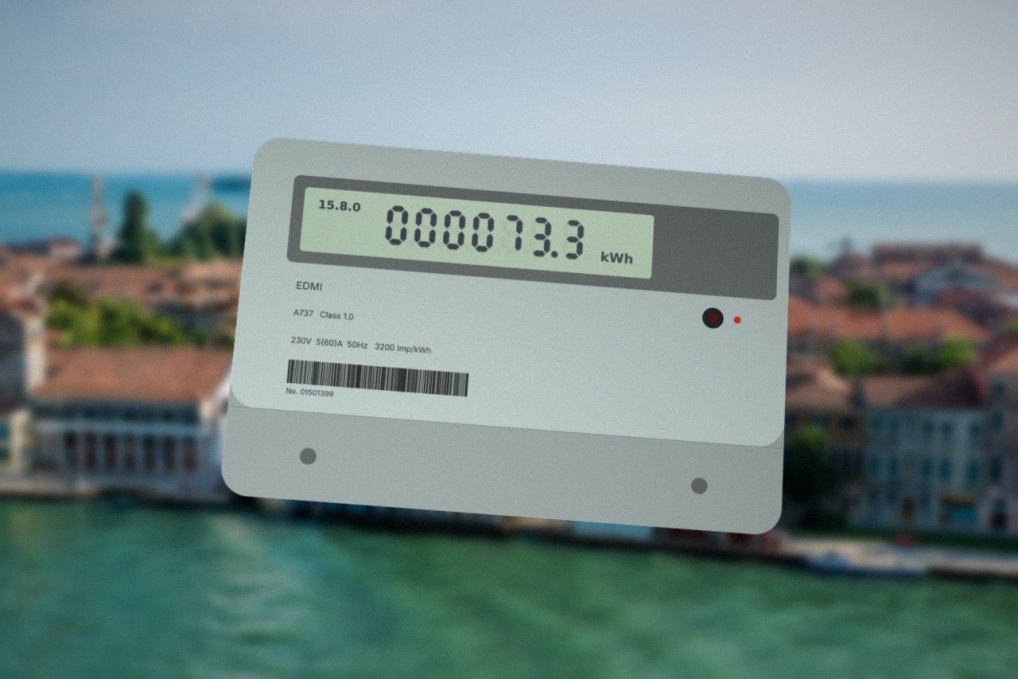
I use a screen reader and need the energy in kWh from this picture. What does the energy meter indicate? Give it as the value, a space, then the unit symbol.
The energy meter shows 73.3 kWh
